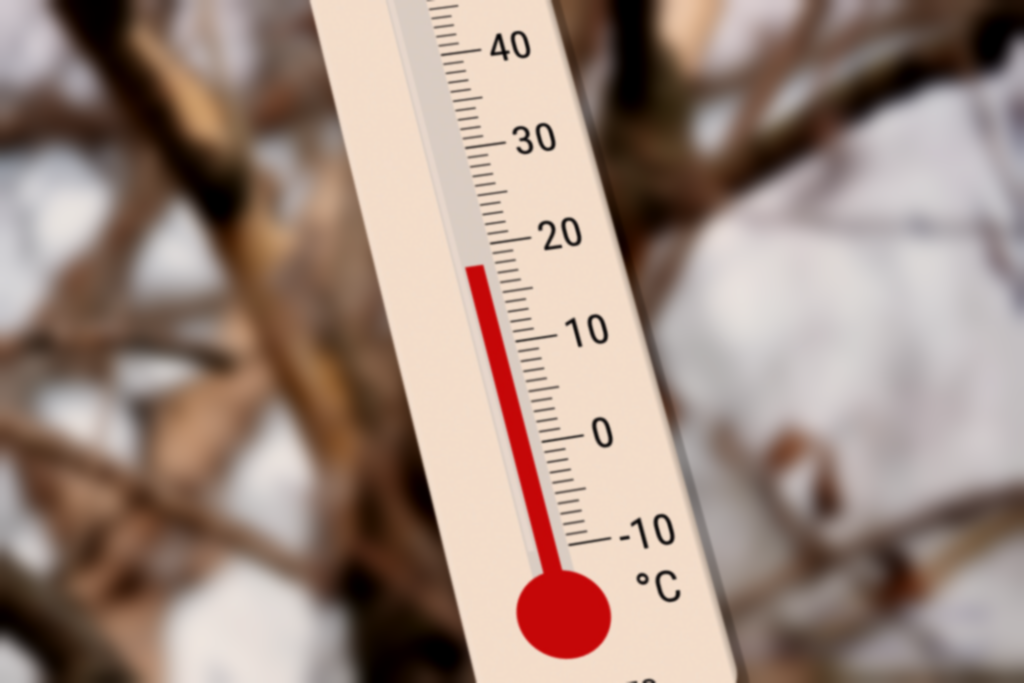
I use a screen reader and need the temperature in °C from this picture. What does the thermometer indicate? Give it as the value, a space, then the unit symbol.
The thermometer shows 18 °C
